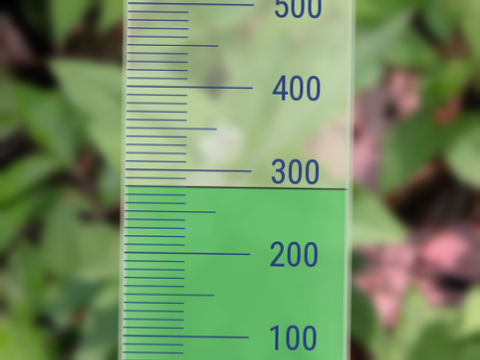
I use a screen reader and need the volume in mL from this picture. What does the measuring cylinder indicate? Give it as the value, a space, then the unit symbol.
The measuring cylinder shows 280 mL
